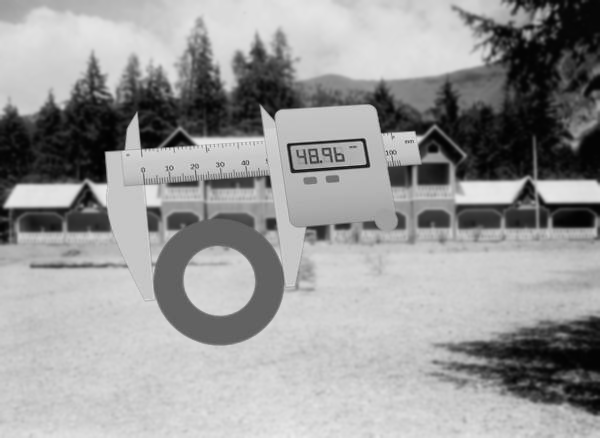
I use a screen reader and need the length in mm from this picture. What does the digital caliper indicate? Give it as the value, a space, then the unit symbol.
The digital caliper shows 48.96 mm
